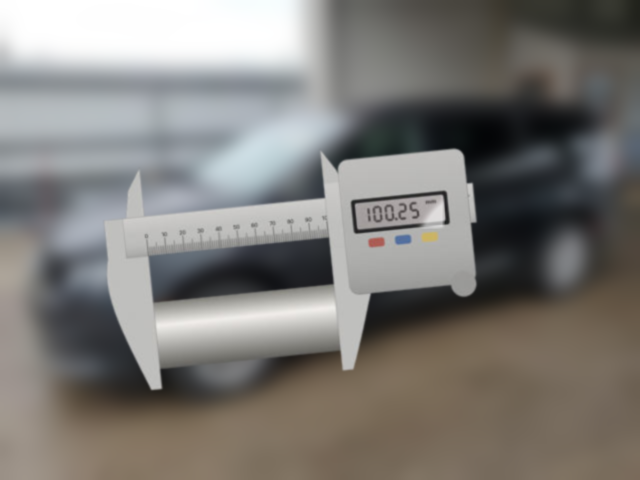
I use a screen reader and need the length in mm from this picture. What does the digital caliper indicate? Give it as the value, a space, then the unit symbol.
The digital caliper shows 100.25 mm
